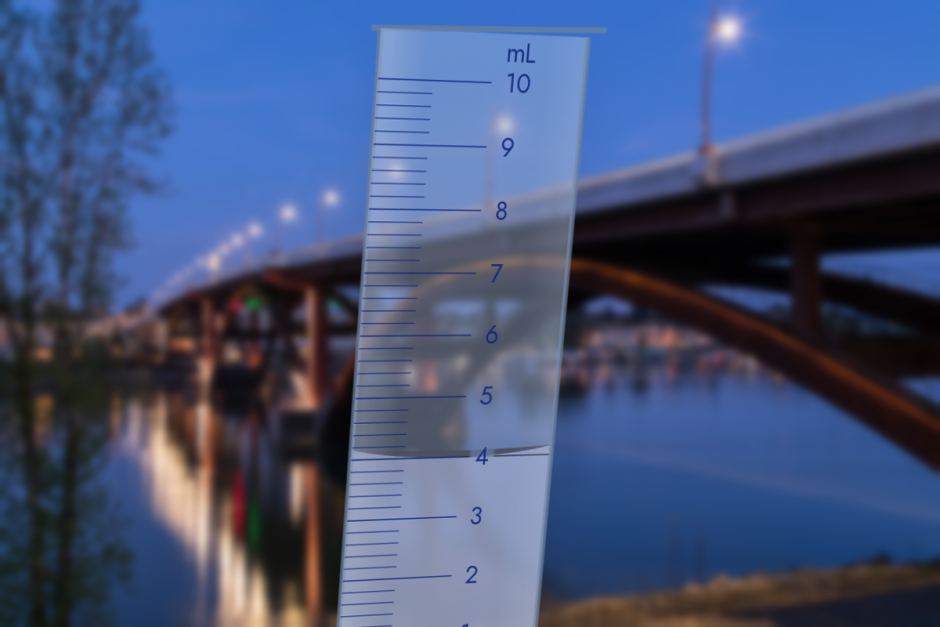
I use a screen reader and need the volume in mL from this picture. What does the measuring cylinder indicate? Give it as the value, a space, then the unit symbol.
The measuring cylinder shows 4 mL
